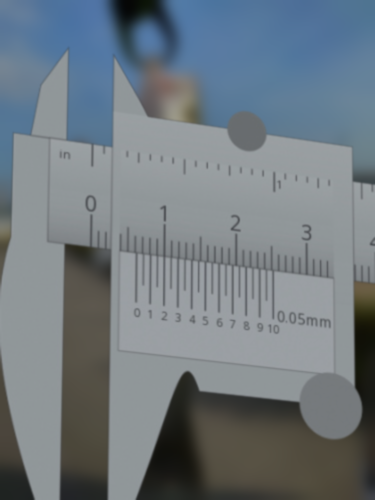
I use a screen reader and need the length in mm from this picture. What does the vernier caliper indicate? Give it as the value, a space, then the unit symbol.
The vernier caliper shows 6.2 mm
